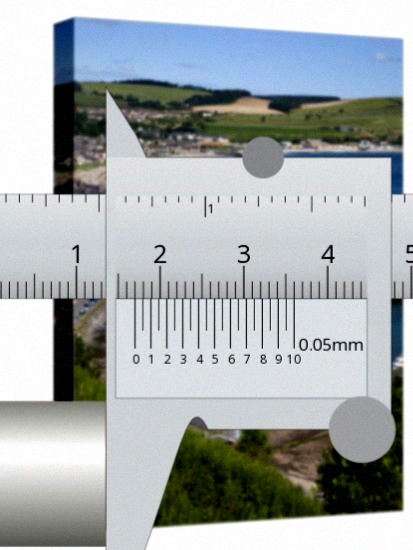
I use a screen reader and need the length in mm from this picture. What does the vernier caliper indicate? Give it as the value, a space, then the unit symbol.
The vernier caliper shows 17.0 mm
